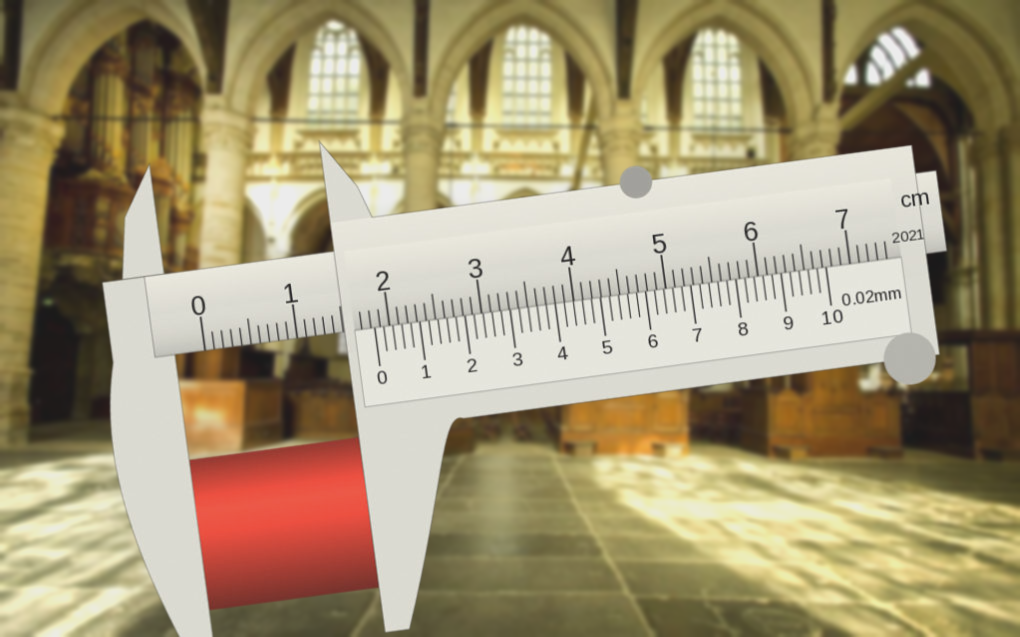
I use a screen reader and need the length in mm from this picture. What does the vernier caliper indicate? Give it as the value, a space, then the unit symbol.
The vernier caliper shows 18.4 mm
